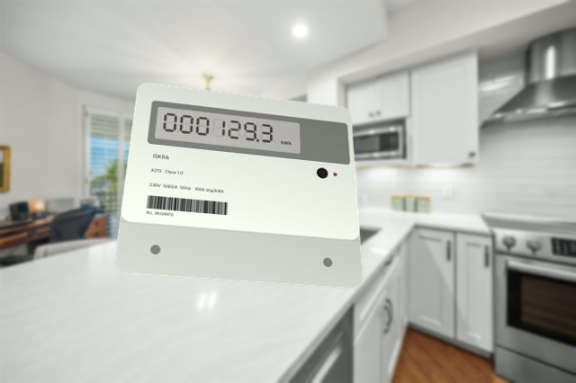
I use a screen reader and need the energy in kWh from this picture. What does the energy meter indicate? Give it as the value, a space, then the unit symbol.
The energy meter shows 129.3 kWh
